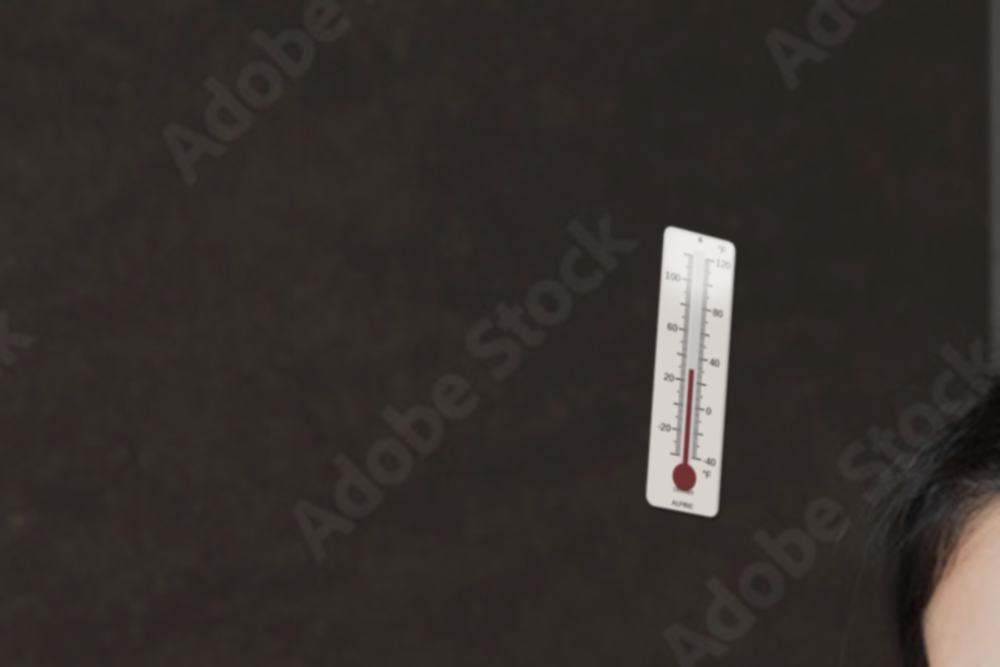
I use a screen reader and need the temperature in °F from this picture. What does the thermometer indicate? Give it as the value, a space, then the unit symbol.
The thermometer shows 30 °F
